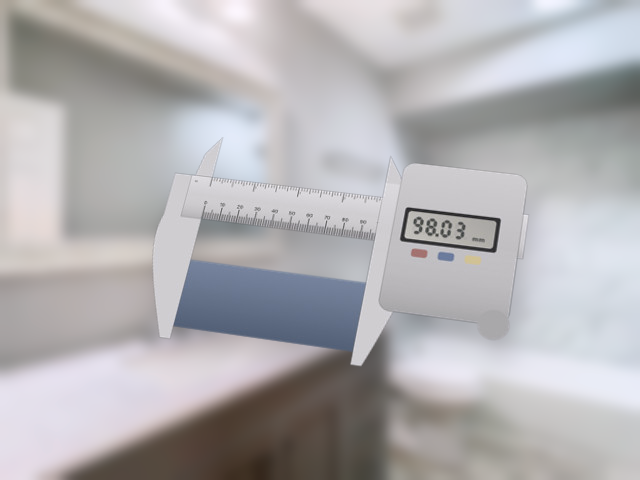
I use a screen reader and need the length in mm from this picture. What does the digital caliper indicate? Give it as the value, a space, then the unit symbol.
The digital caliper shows 98.03 mm
